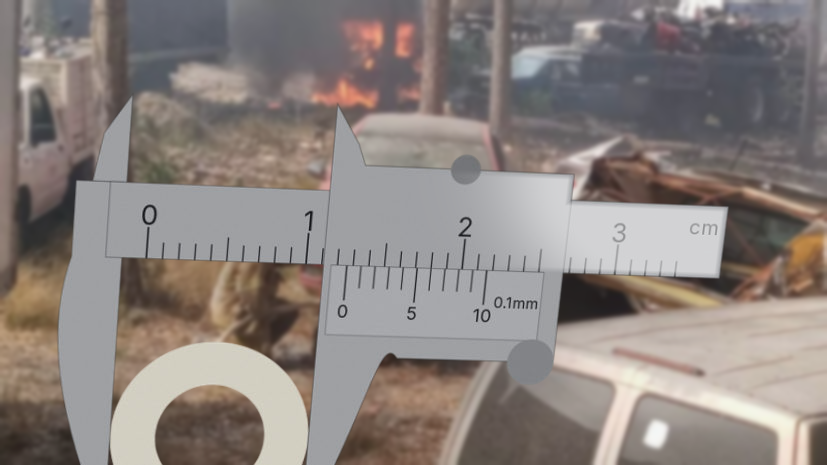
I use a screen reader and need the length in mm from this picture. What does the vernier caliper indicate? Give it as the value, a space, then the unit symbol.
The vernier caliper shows 12.6 mm
